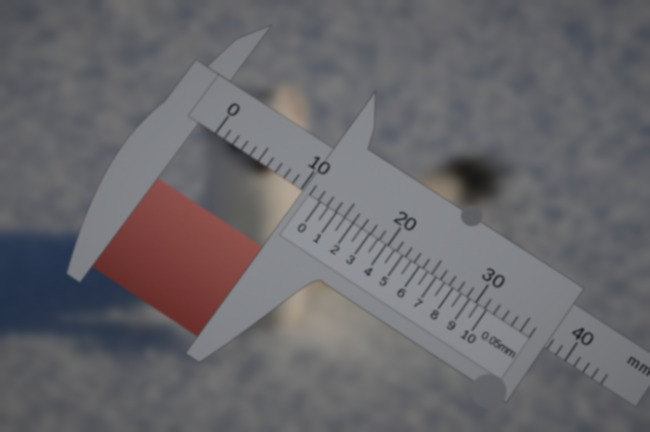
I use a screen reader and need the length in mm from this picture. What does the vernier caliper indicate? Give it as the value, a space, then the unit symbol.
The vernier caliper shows 12.2 mm
